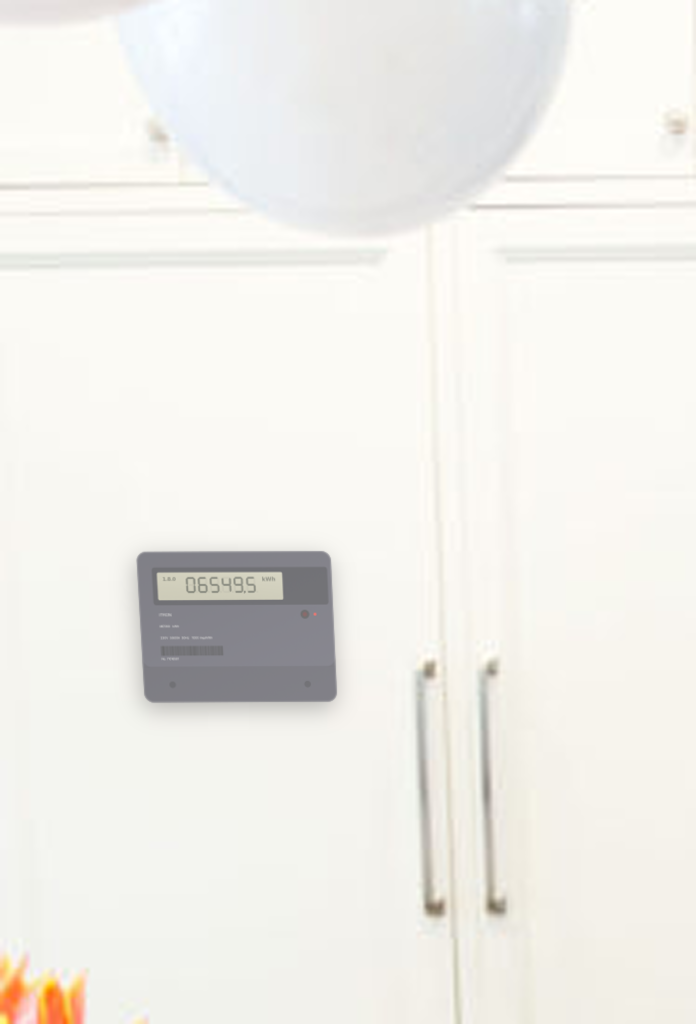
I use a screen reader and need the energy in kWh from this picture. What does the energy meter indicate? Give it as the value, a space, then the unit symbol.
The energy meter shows 6549.5 kWh
